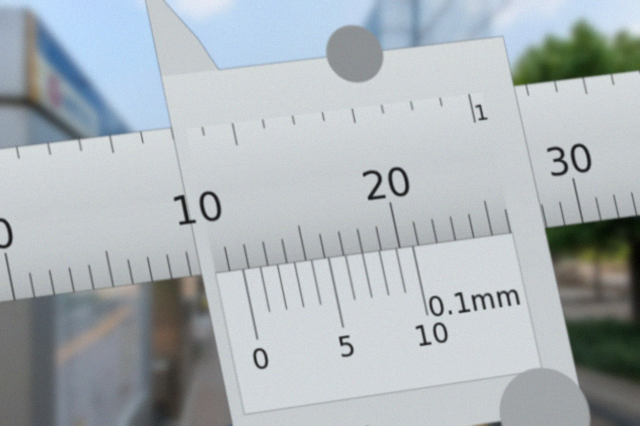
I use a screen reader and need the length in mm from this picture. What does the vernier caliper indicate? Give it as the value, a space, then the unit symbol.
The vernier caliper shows 11.7 mm
